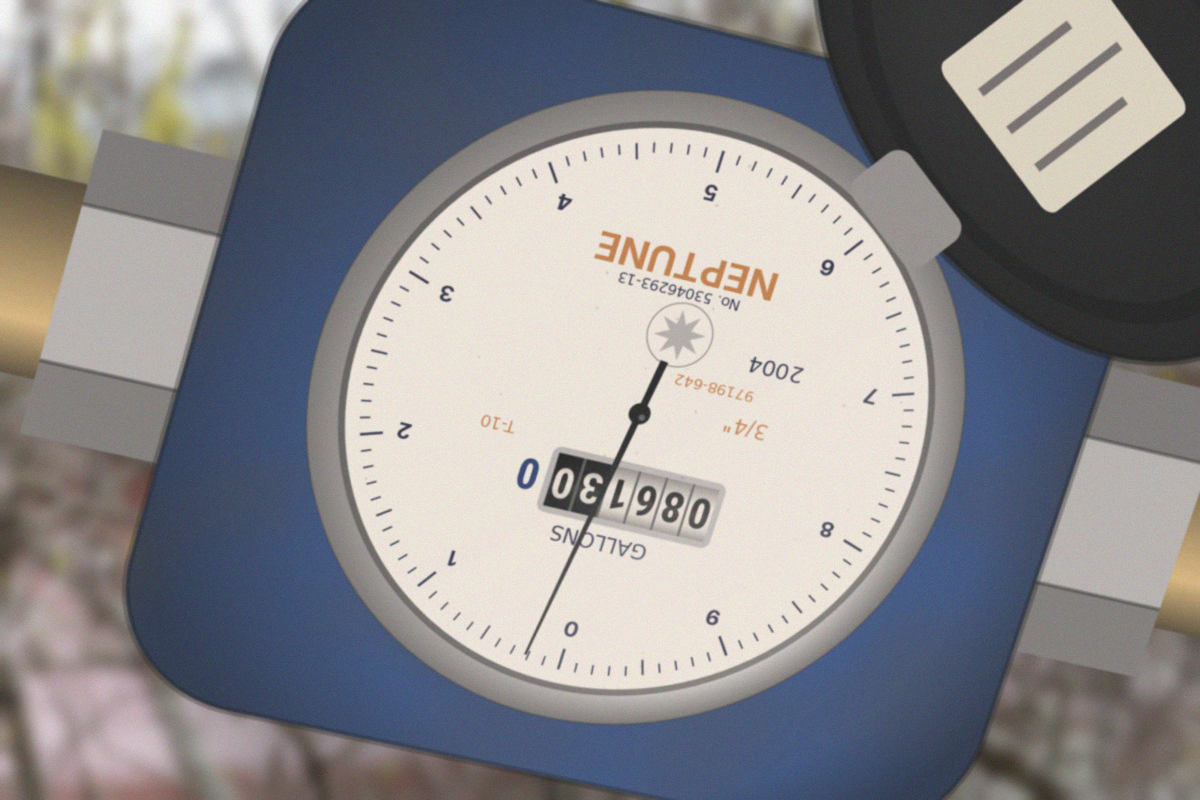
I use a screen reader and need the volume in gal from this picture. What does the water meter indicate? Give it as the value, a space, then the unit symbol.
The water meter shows 861300.2 gal
